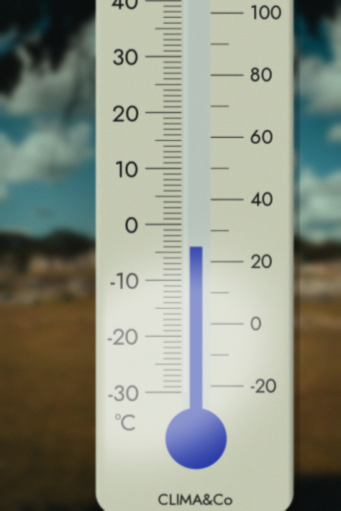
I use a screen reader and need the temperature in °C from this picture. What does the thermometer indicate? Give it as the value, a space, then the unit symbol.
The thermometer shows -4 °C
